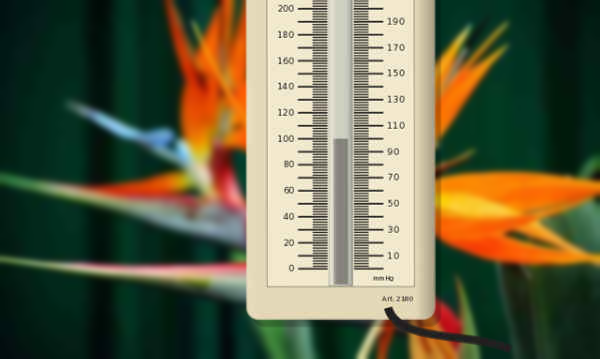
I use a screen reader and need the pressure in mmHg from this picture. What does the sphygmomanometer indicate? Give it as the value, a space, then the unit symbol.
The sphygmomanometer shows 100 mmHg
